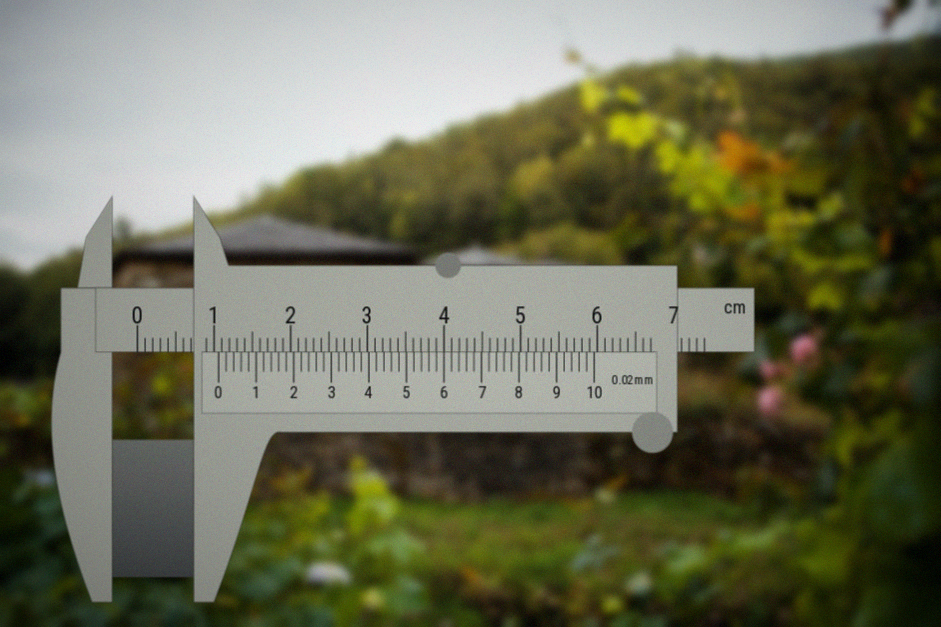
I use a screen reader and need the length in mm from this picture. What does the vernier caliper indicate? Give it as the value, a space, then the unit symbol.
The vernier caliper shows 10.6 mm
